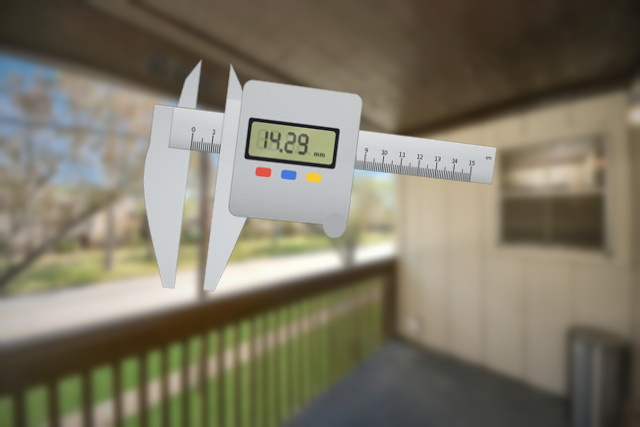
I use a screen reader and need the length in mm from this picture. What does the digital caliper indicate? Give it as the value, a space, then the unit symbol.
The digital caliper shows 14.29 mm
